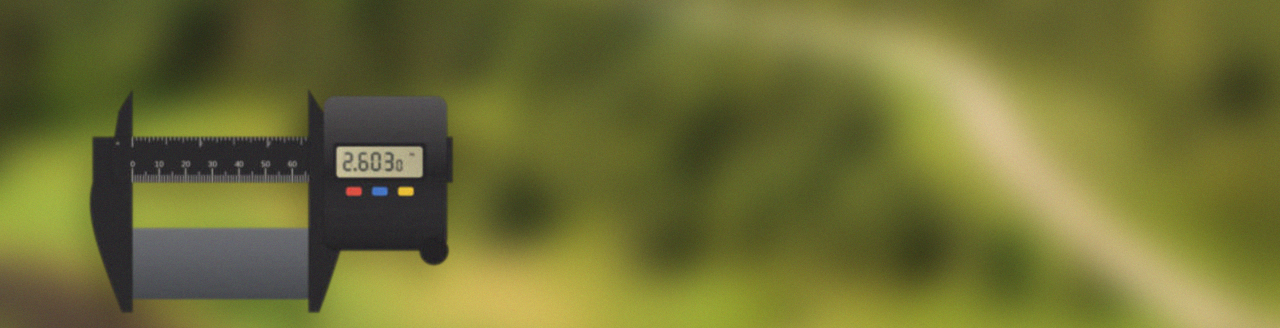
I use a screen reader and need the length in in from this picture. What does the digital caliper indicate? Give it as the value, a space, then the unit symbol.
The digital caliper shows 2.6030 in
